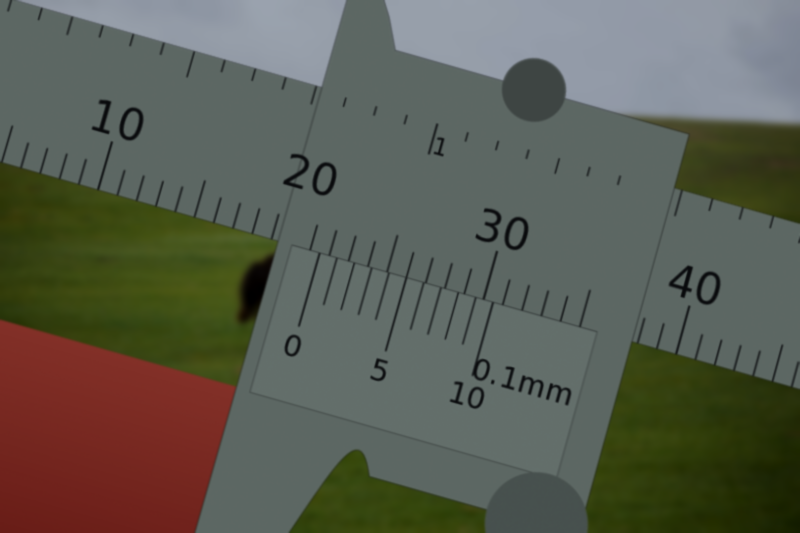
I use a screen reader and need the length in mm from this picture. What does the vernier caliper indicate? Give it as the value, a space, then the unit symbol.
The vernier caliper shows 21.5 mm
